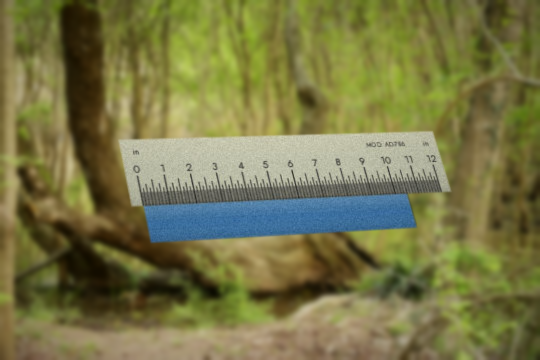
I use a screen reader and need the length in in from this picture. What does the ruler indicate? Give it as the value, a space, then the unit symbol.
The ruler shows 10.5 in
